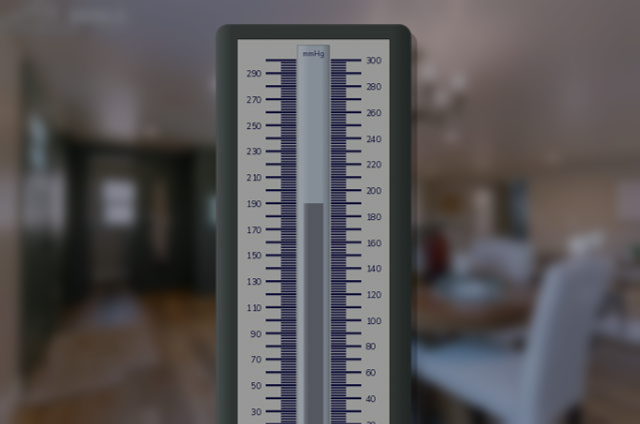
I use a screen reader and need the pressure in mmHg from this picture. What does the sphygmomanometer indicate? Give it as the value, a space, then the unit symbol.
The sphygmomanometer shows 190 mmHg
